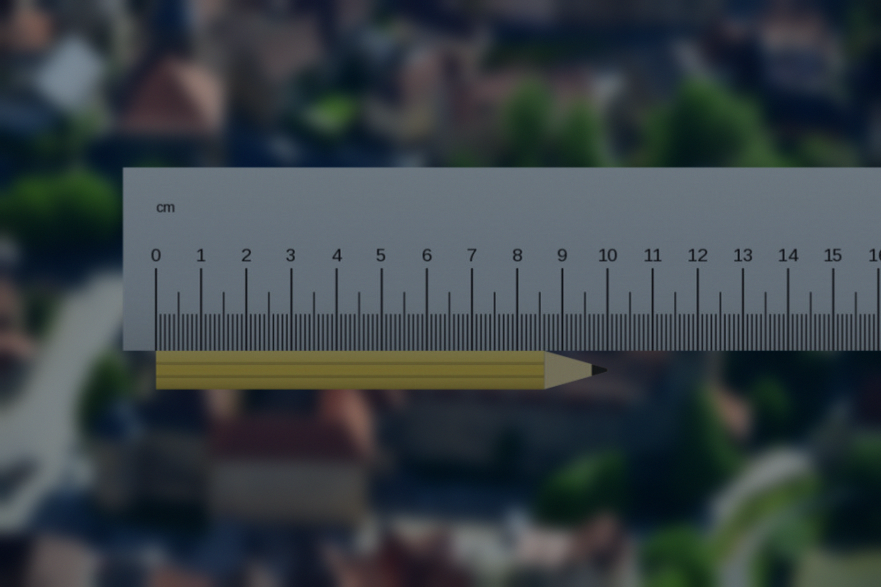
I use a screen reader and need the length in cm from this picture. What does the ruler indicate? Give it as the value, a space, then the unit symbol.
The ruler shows 10 cm
